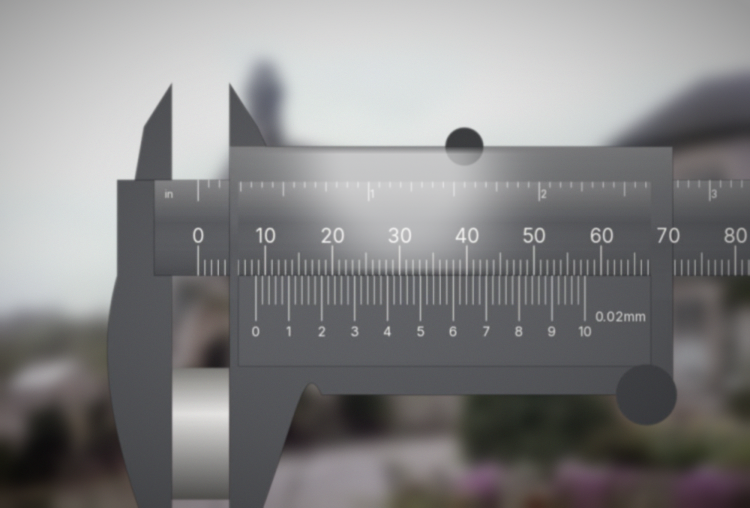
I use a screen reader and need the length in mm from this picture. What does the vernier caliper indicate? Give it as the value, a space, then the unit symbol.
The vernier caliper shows 8.6 mm
